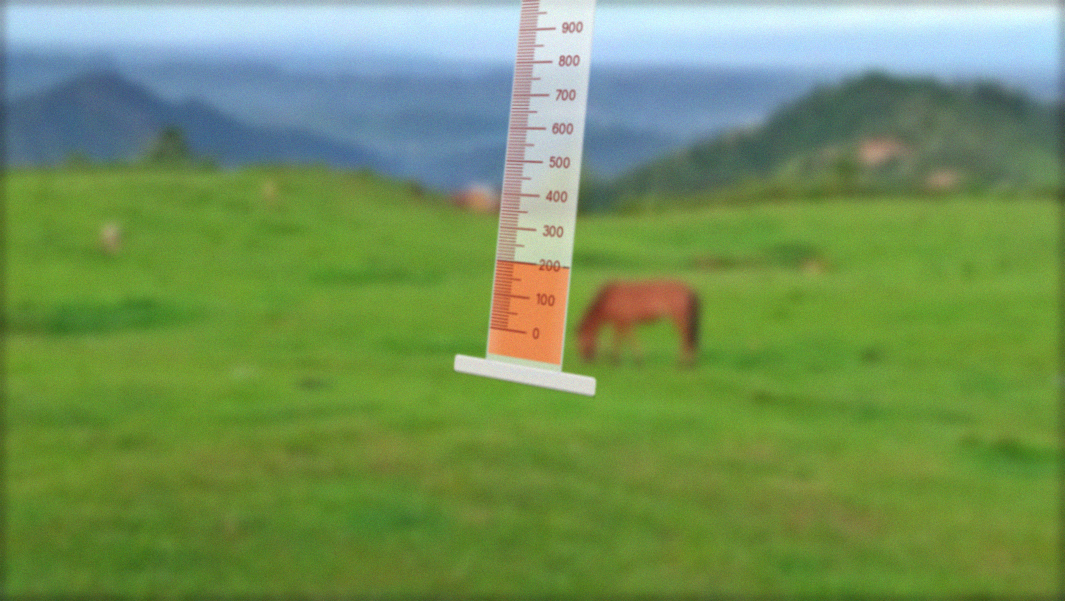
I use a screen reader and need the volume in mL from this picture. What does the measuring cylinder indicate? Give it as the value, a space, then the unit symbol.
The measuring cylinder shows 200 mL
